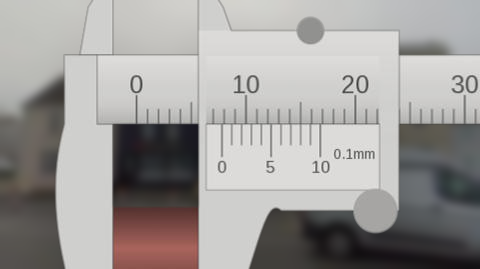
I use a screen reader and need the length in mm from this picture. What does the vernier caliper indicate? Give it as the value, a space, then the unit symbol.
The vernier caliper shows 7.8 mm
